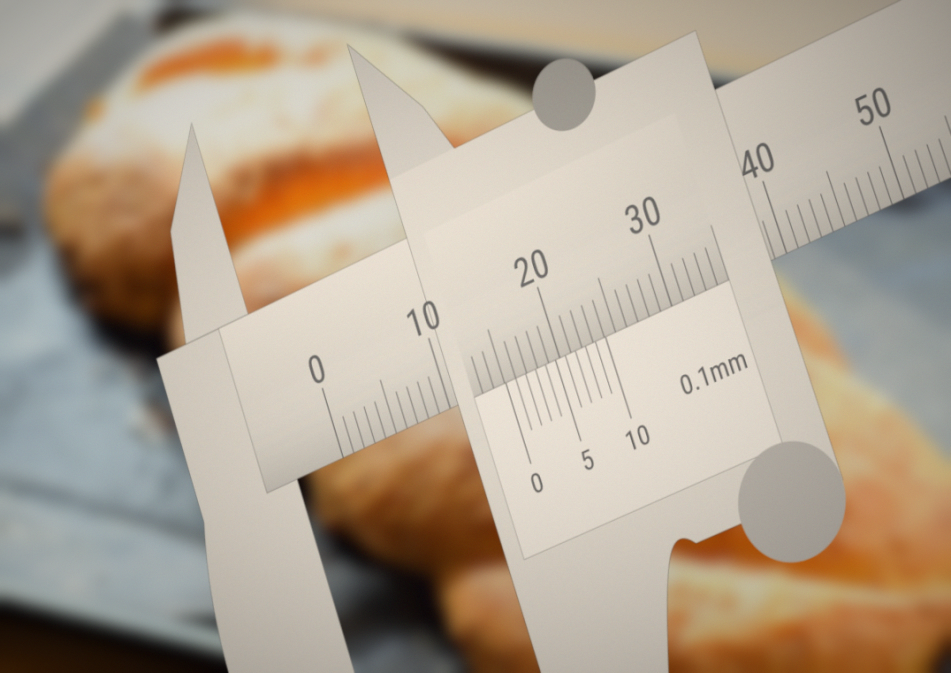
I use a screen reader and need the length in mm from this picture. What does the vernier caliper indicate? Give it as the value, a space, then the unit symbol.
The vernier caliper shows 15.1 mm
